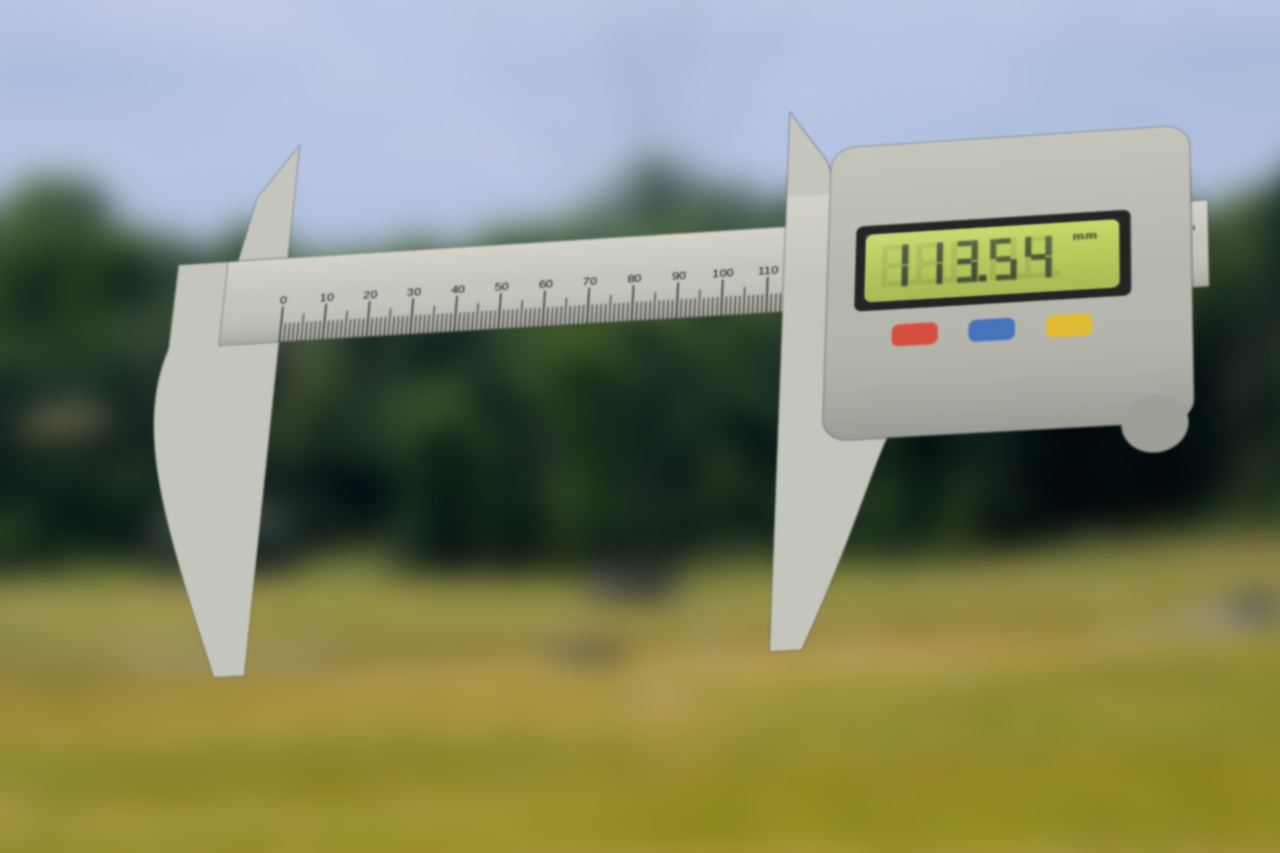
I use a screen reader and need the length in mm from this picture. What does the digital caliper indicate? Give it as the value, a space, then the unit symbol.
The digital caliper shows 113.54 mm
